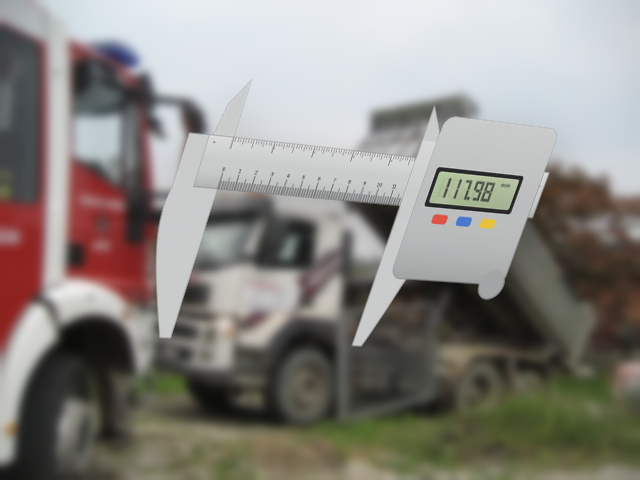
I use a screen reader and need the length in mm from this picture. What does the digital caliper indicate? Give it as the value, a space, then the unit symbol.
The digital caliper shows 117.98 mm
